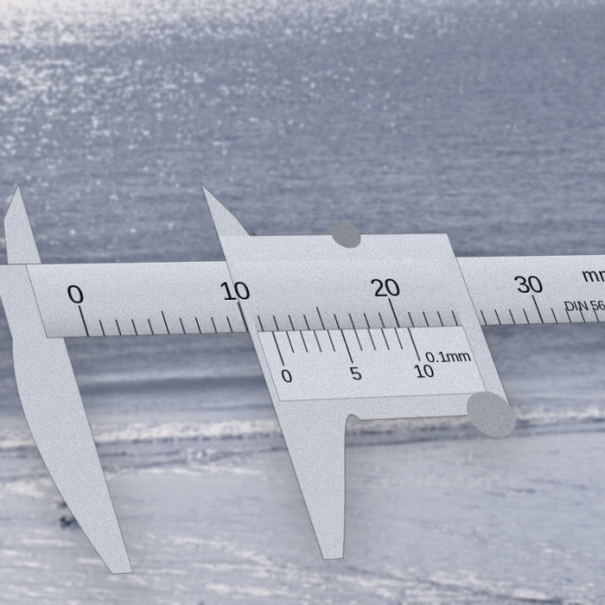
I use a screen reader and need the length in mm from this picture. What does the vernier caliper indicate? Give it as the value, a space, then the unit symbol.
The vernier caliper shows 11.6 mm
